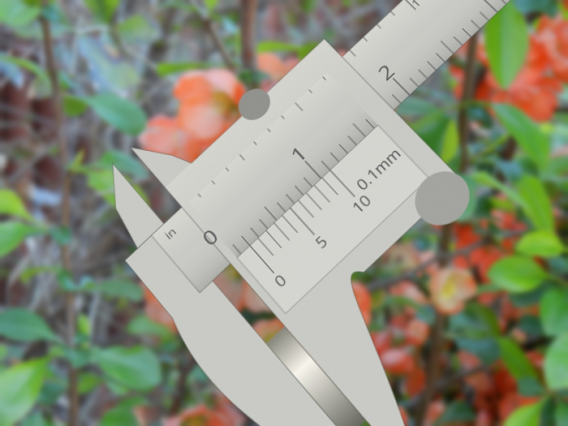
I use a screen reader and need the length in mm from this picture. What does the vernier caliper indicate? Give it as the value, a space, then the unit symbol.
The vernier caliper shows 2.0 mm
